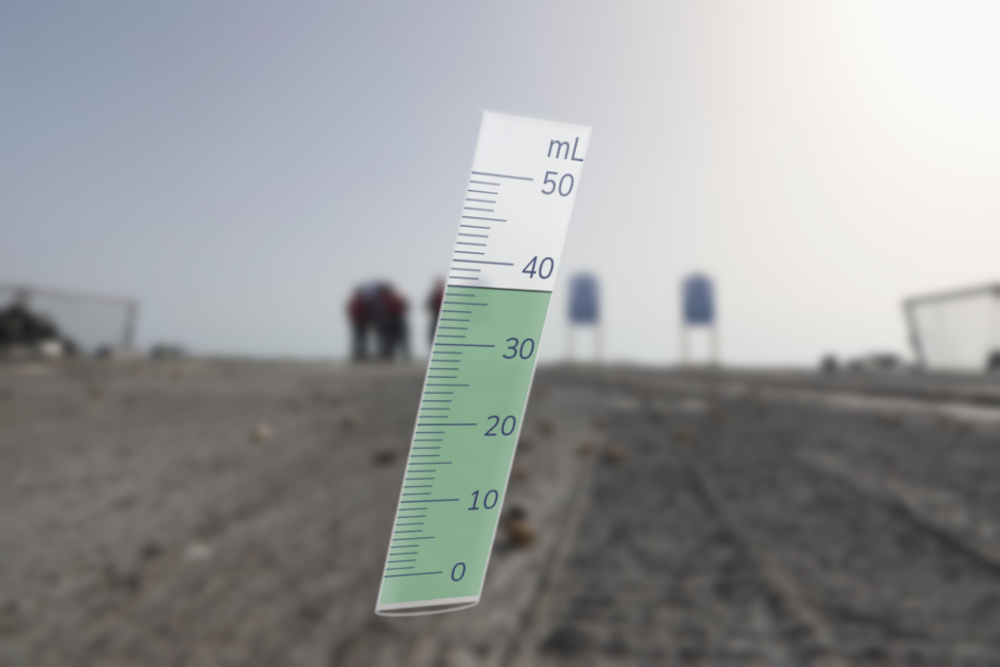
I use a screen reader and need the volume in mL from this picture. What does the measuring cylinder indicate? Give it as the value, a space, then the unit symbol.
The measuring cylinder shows 37 mL
